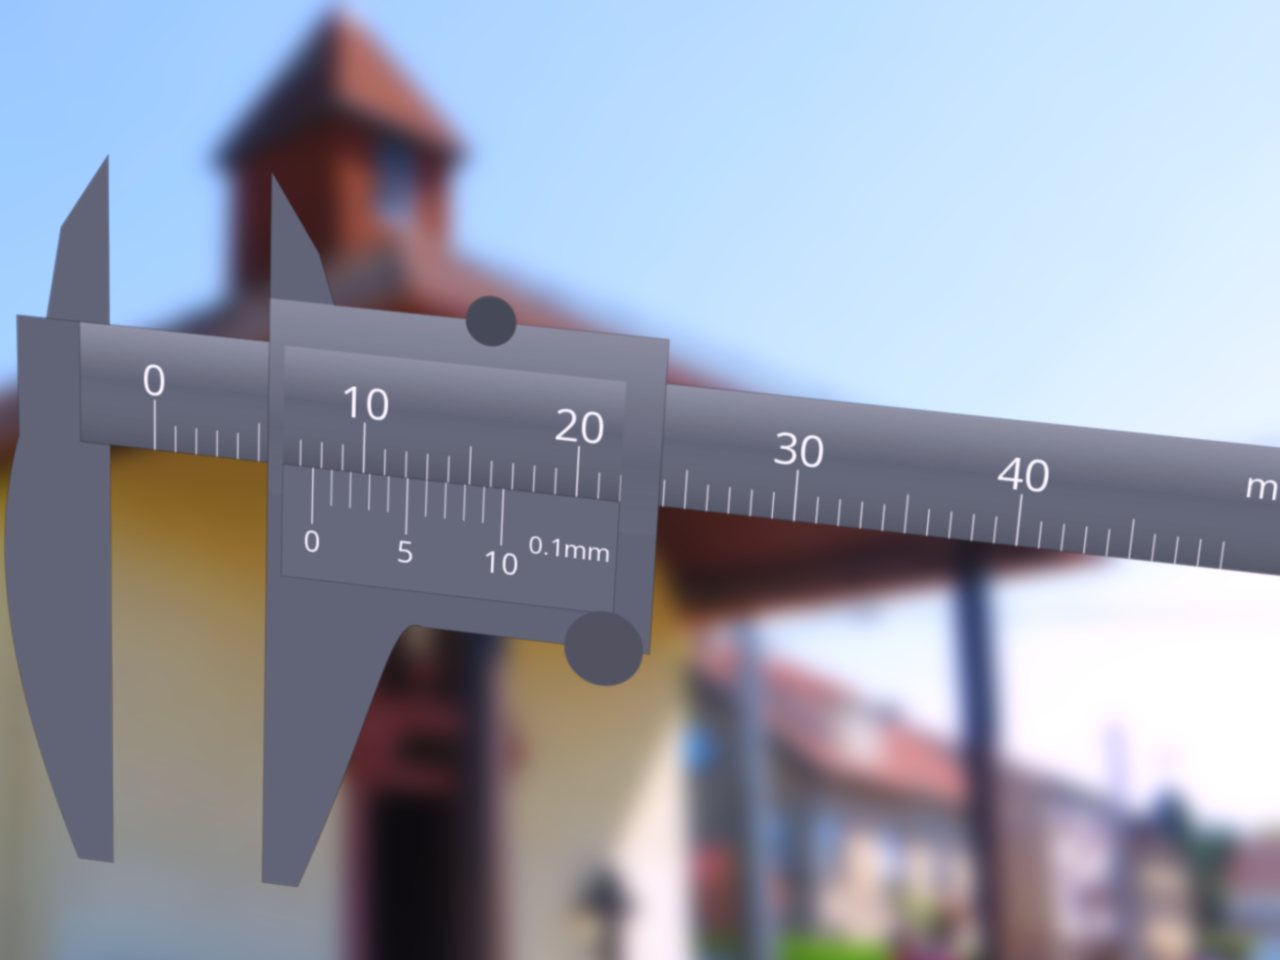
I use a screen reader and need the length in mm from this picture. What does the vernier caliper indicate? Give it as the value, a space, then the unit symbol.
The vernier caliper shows 7.6 mm
